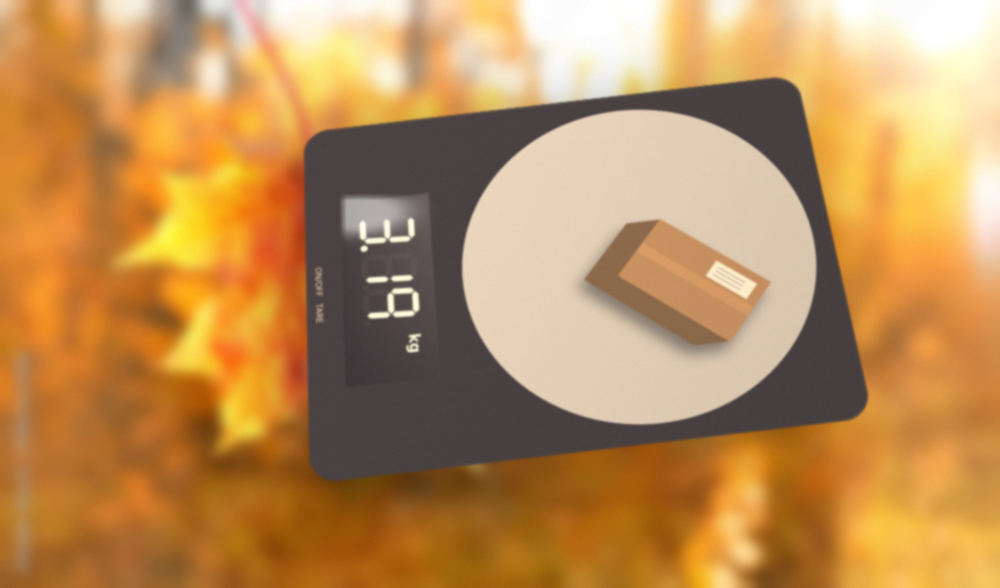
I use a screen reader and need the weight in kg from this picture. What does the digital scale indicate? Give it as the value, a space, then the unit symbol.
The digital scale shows 3.19 kg
